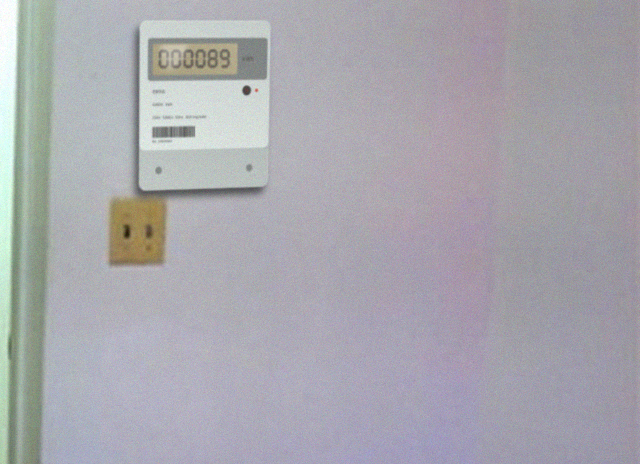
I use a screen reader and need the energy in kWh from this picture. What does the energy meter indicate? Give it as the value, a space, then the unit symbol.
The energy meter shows 89 kWh
